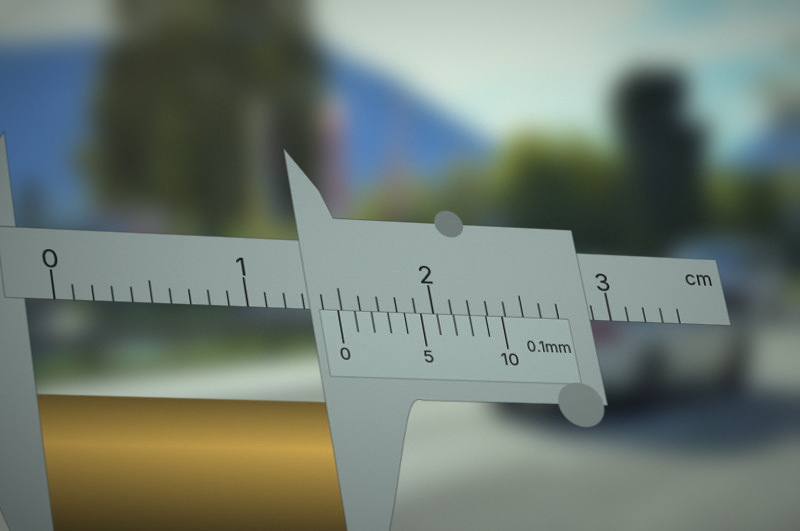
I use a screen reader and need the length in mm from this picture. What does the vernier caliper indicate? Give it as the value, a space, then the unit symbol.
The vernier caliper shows 14.8 mm
